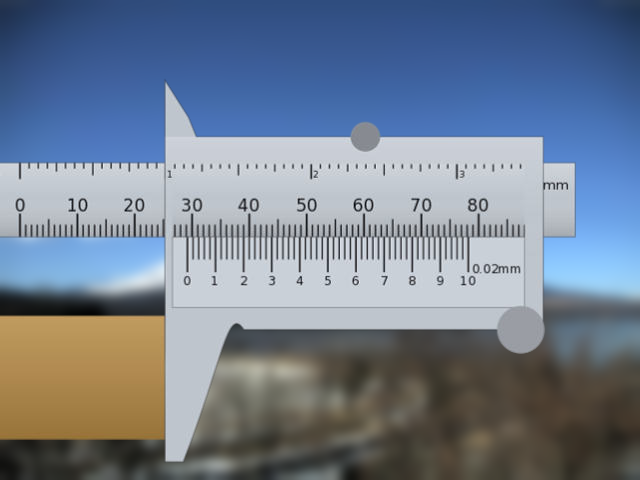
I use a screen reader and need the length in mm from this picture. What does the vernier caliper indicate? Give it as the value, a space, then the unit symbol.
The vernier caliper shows 29.2 mm
